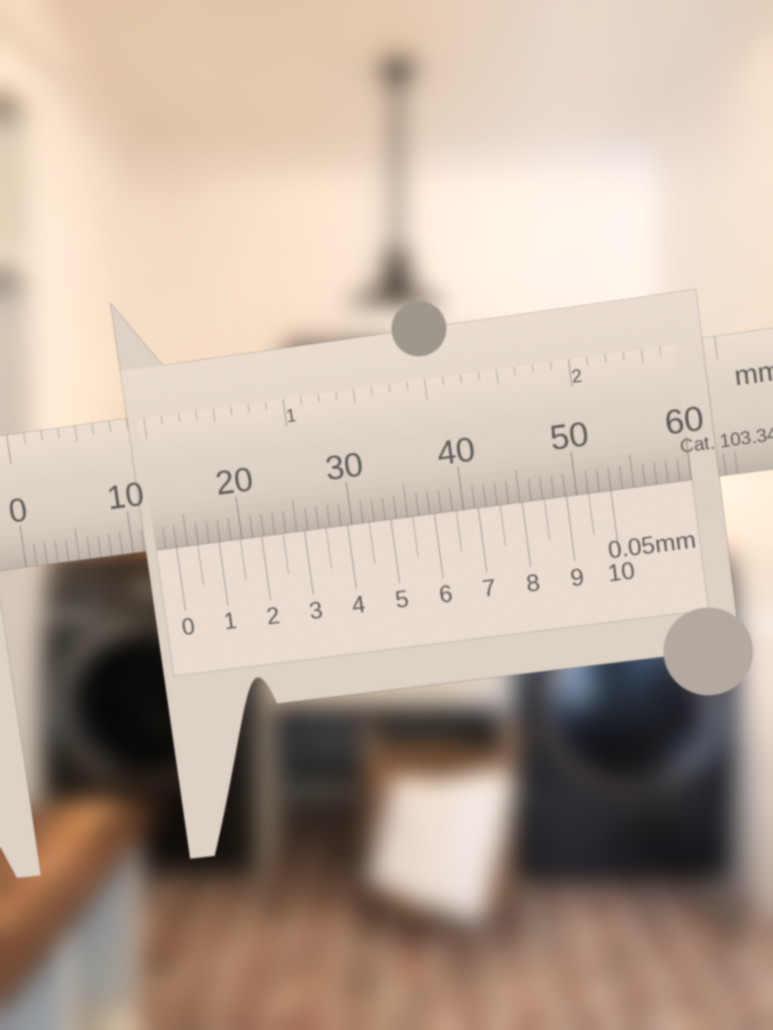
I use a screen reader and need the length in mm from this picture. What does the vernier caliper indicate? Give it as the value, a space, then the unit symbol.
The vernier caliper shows 14.0 mm
